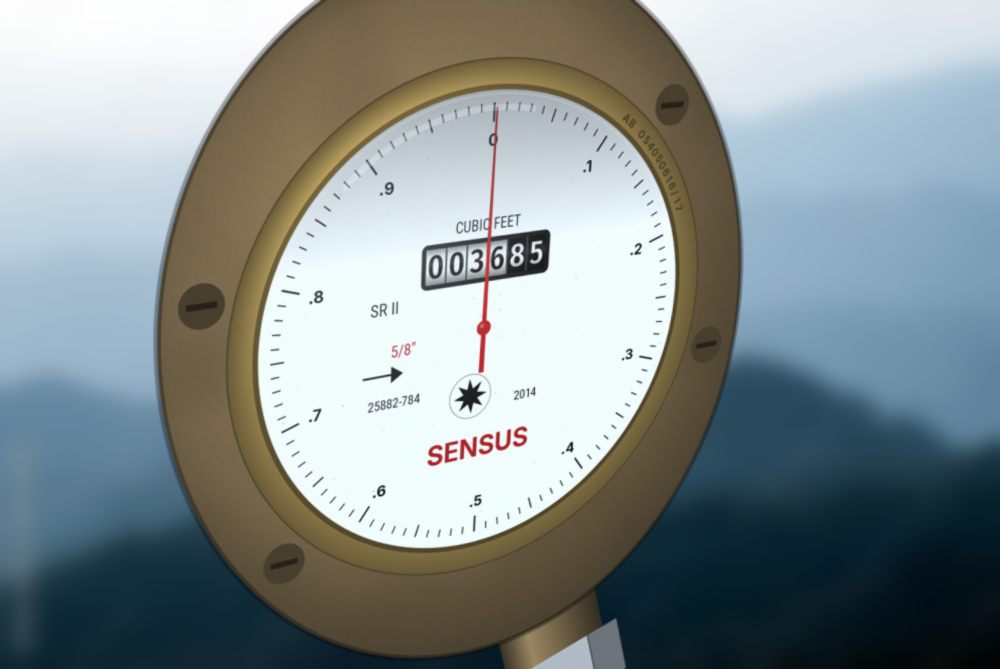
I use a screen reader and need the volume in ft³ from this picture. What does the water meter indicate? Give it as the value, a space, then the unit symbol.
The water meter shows 3685.00 ft³
